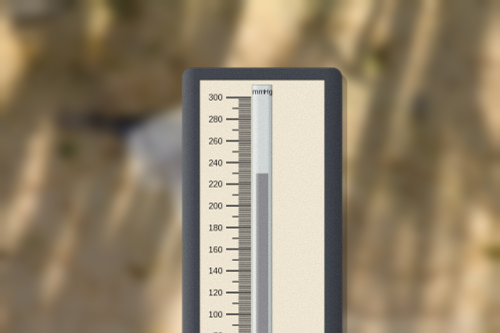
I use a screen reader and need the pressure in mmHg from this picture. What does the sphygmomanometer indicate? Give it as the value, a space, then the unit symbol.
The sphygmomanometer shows 230 mmHg
